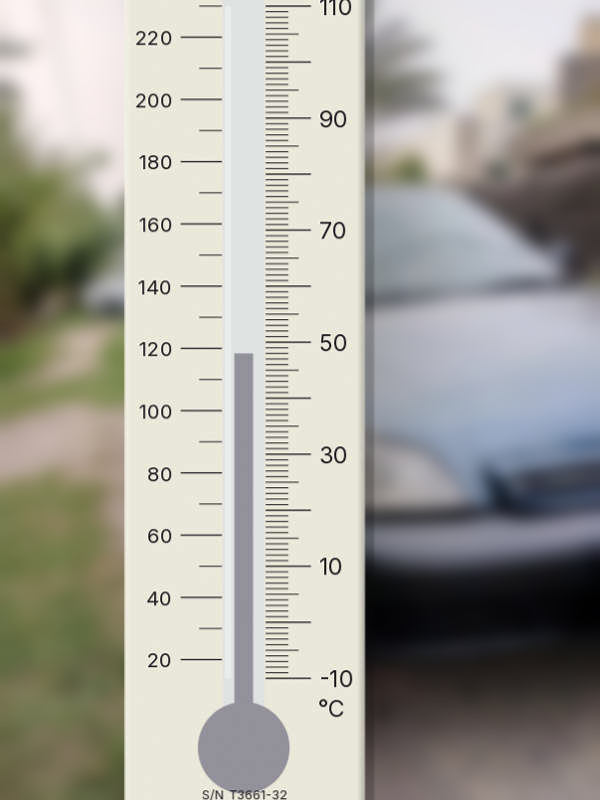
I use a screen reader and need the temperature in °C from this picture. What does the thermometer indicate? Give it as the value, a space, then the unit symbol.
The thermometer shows 48 °C
